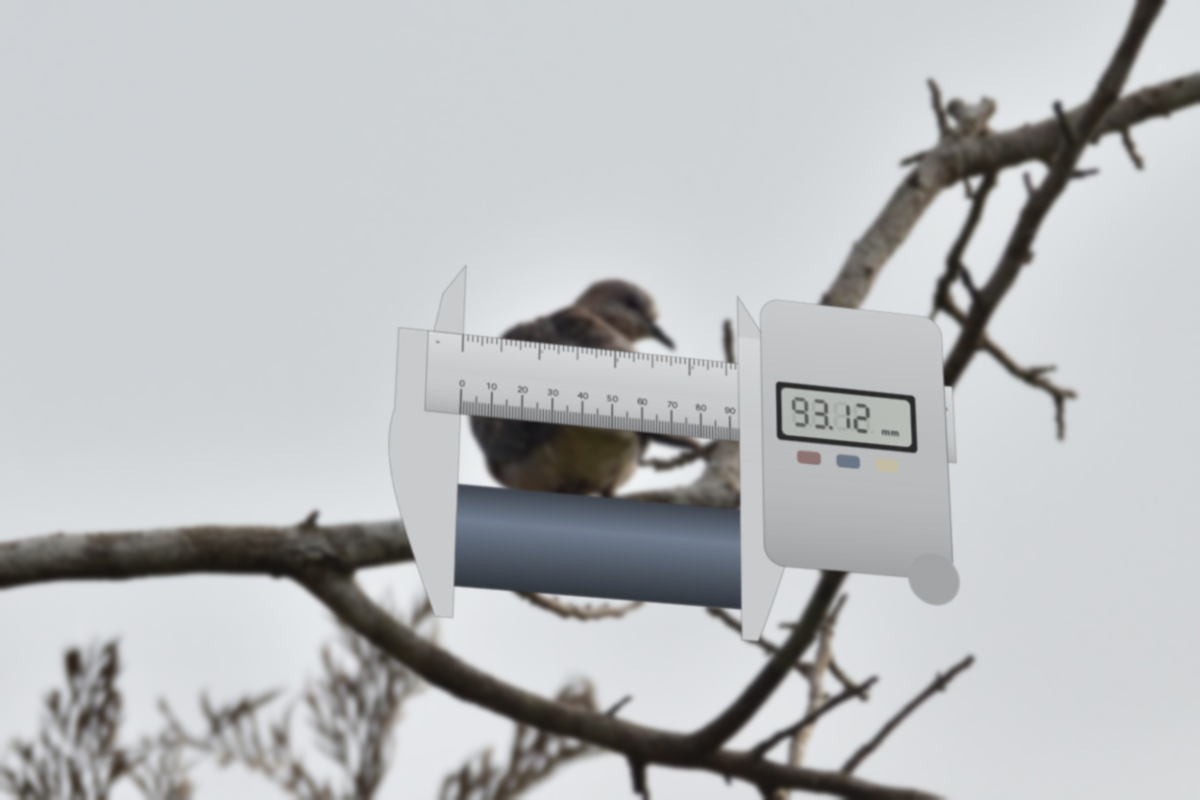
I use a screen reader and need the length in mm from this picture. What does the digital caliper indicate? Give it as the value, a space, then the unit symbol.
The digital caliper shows 93.12 mm
